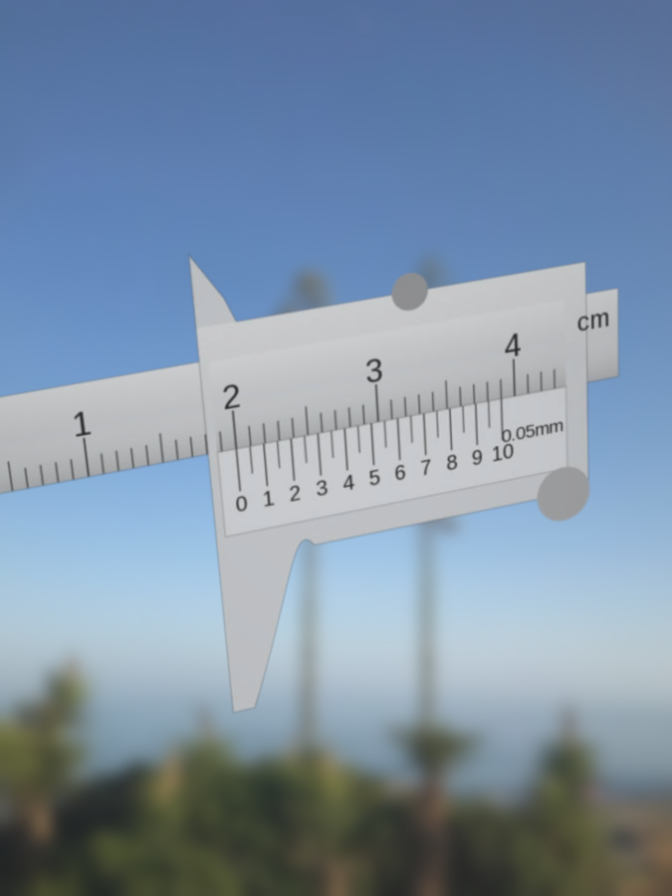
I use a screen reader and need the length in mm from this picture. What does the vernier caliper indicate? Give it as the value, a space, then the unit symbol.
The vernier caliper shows 20.0 mm
